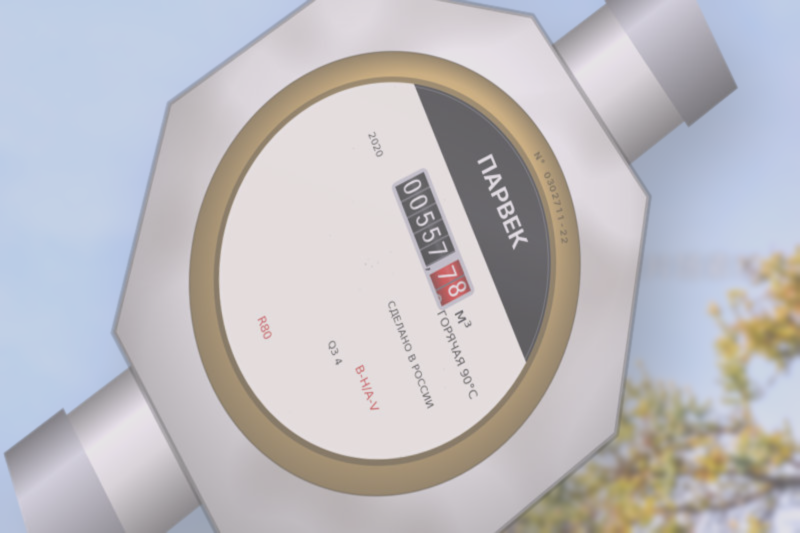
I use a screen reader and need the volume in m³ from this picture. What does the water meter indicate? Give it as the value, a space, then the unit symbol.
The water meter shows 557.78 m³
